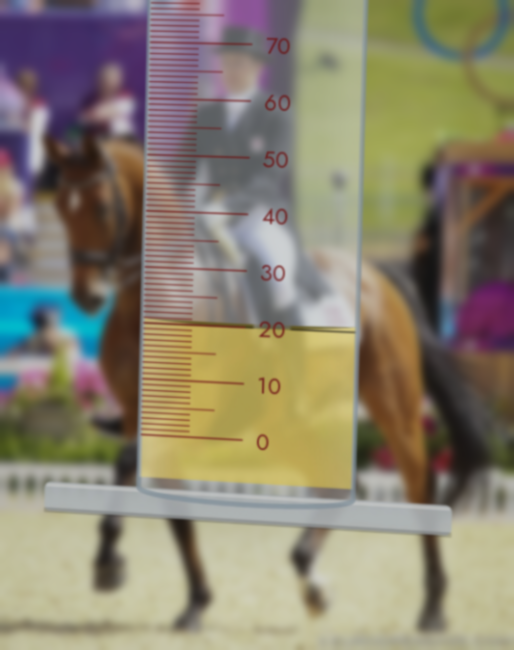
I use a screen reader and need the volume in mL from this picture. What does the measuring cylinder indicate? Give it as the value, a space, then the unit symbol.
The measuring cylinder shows 20 mL
